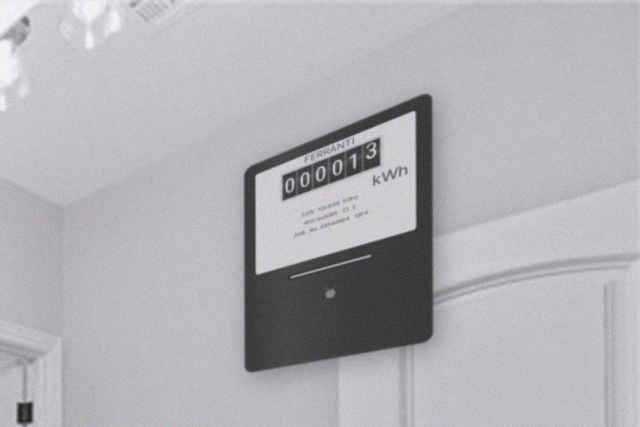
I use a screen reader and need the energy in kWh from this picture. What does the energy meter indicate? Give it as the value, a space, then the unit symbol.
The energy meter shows 13 kWh
